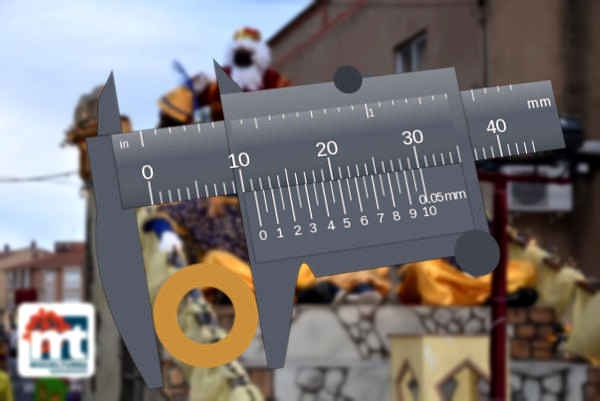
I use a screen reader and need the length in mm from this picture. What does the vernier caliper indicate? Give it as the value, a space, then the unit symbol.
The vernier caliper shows 11.2 mm
